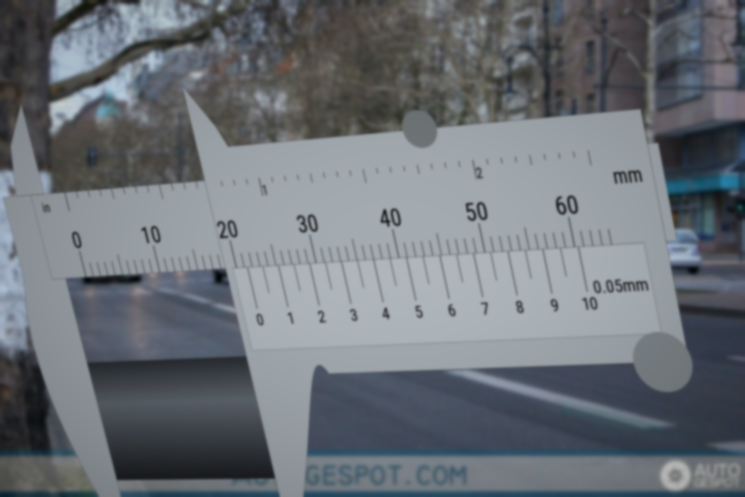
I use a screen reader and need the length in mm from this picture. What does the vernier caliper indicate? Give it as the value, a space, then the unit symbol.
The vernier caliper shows 21.4 mm
